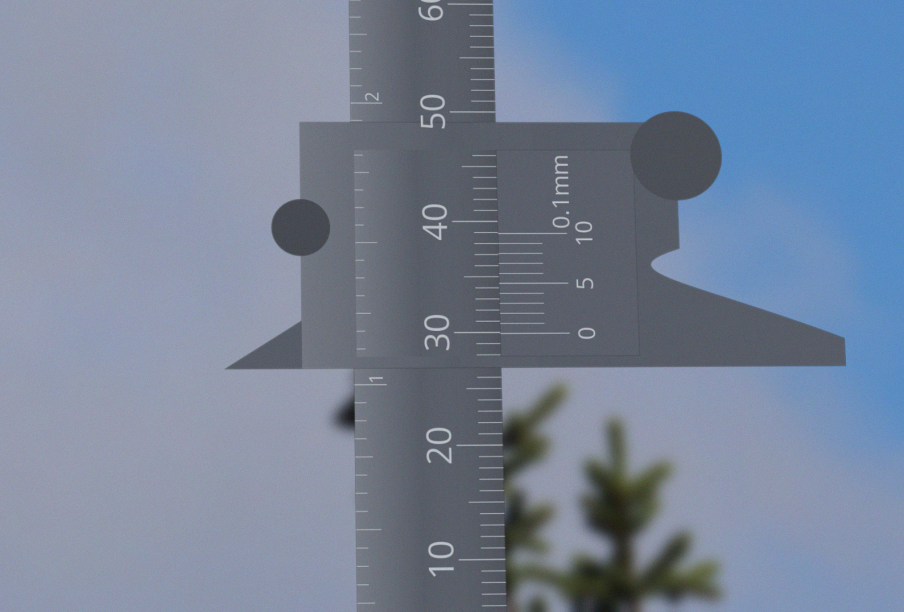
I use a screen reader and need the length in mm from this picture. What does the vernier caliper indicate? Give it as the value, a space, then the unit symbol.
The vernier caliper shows 29.9 mm
